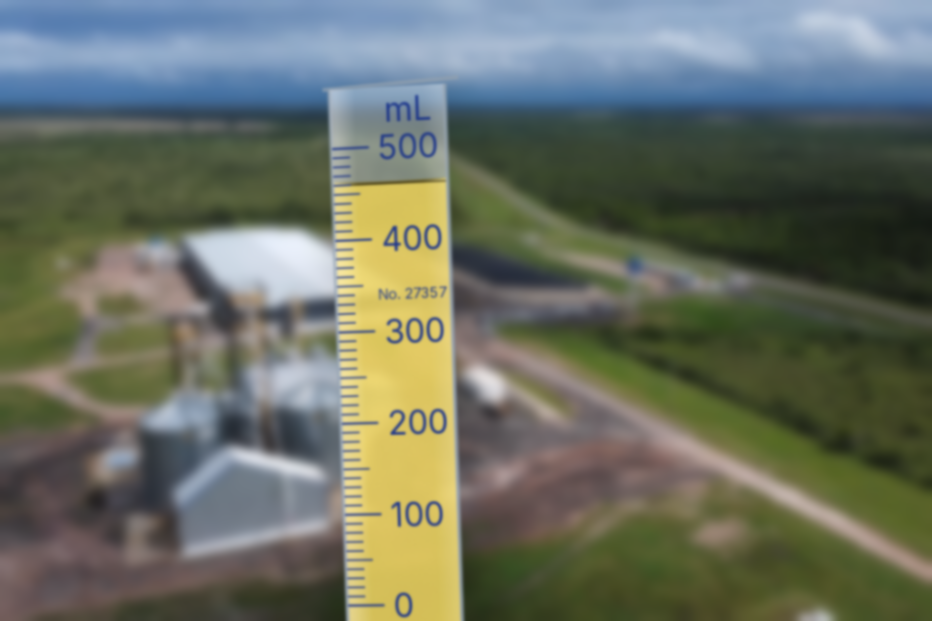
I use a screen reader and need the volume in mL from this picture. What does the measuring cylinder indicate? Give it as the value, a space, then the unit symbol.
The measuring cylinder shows 460 mL
